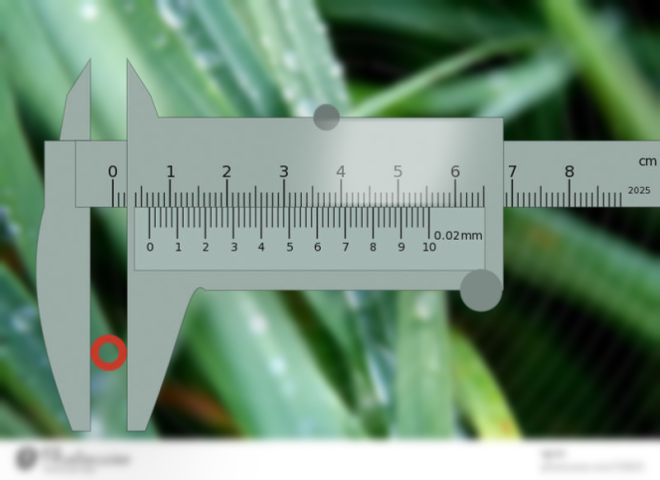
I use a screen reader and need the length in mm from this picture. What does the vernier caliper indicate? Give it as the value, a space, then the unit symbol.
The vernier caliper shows 6.4 mm
